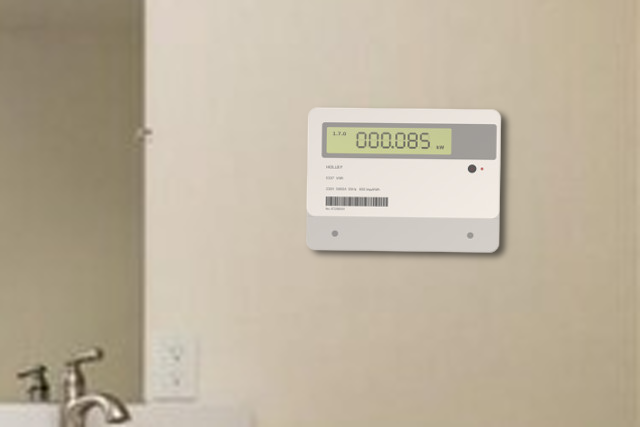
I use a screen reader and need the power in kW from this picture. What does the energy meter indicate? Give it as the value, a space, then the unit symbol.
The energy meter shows 0.085 kW
